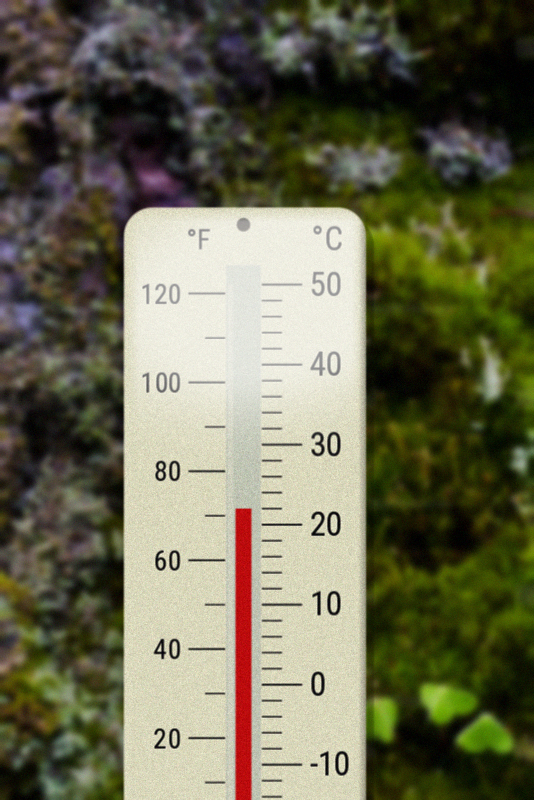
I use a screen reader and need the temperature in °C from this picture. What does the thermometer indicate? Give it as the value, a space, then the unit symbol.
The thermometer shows 22 °C
